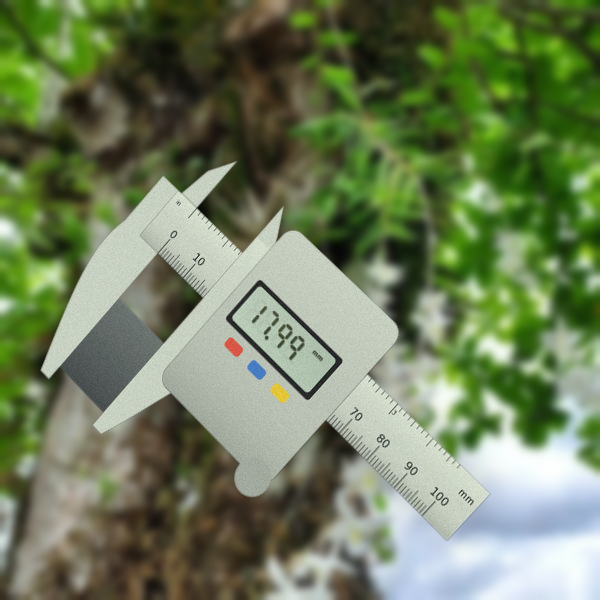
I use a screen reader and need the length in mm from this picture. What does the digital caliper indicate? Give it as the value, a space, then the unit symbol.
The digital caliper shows 17.99 mm
